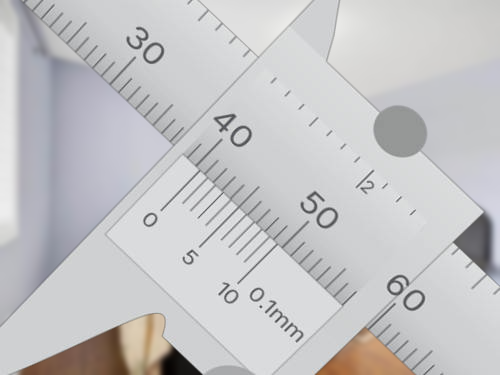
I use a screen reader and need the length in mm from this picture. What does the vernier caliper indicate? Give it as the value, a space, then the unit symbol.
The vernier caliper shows 40.5 mm
